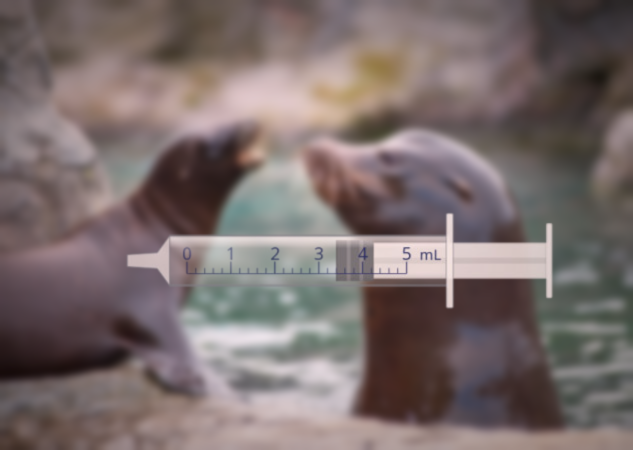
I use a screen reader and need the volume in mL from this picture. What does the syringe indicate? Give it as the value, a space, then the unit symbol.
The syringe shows 3.4 mL
